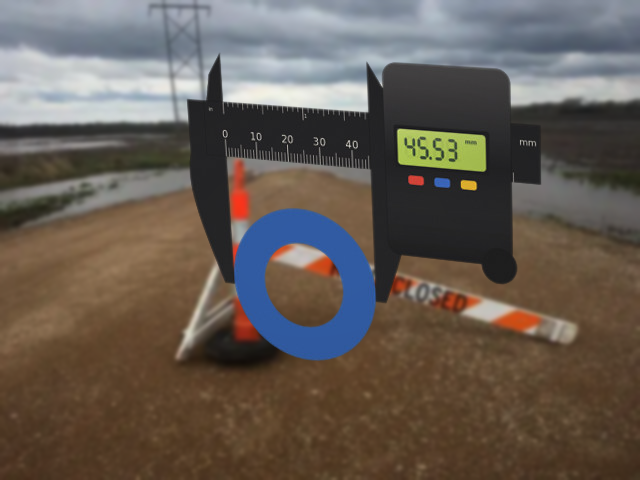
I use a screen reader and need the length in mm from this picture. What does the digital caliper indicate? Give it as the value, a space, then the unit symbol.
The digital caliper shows 45.53 mm
